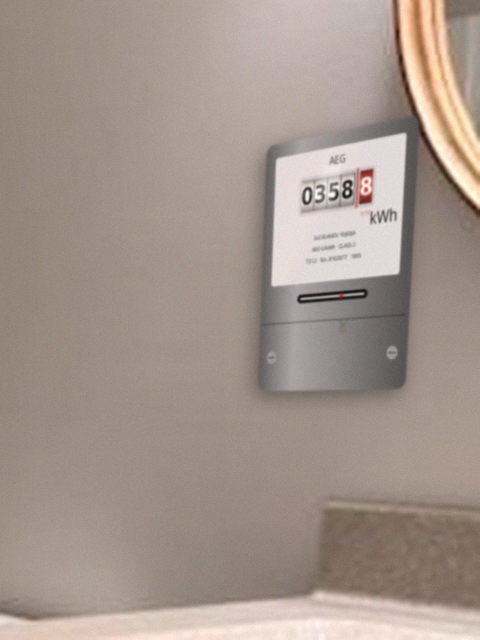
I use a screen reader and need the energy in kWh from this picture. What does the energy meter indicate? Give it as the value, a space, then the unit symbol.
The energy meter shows 358.8 kWh
